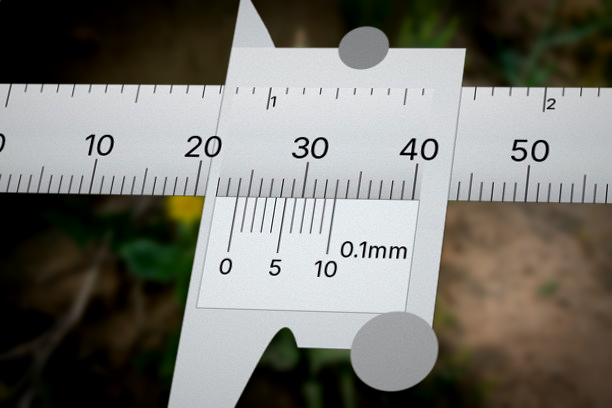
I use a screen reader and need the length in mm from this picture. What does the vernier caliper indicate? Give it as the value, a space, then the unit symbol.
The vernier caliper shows 24.0 mm
